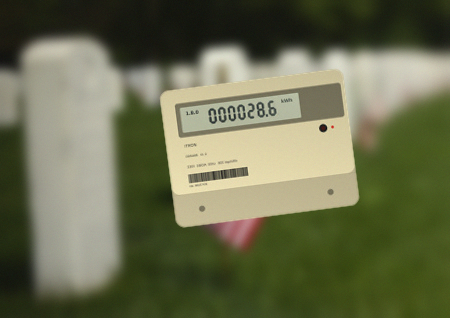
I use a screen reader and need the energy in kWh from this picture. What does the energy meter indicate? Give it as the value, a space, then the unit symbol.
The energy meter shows 28.6 kWh
